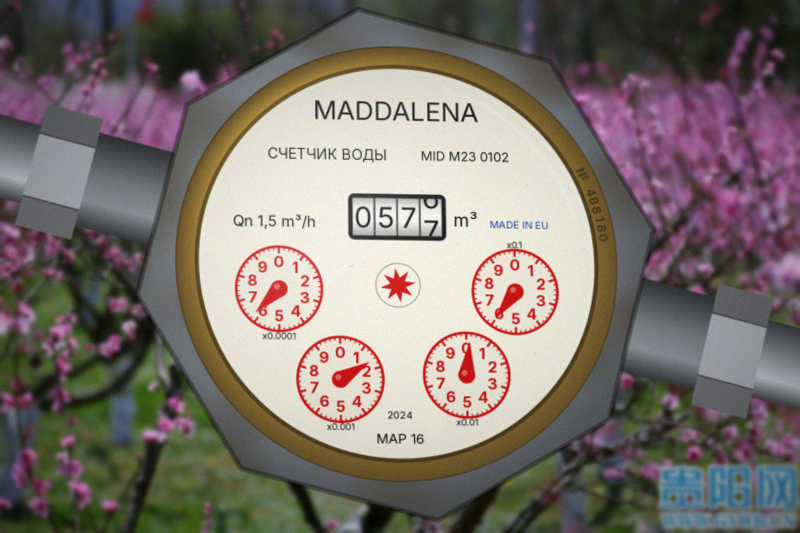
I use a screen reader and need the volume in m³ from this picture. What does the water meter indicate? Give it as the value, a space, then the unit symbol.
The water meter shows 576.6016 m³
